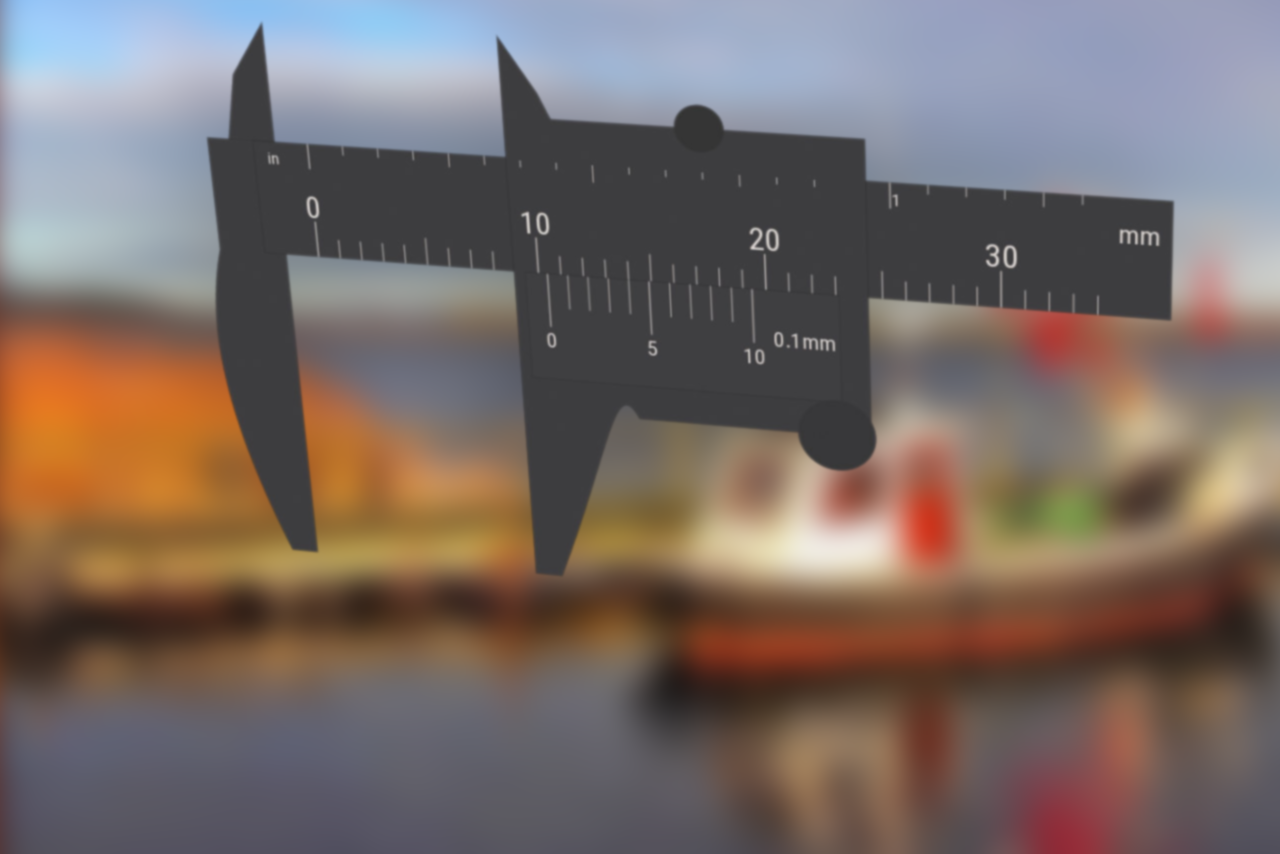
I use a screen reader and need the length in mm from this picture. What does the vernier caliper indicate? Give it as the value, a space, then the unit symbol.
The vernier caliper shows 10.4 mm
